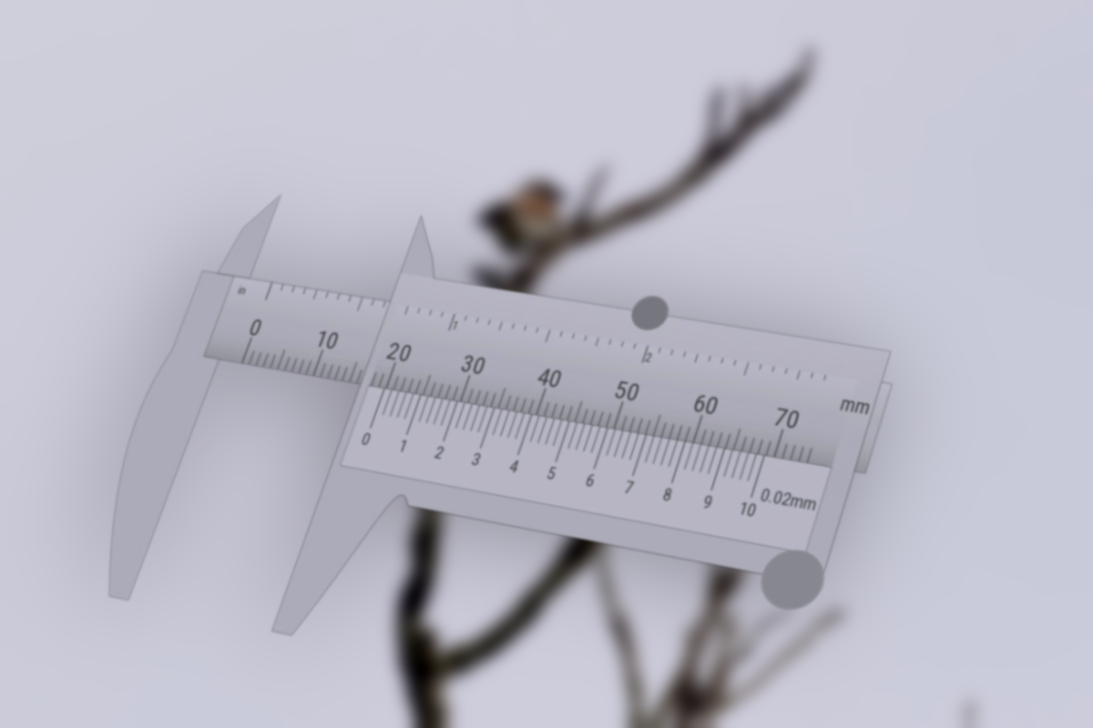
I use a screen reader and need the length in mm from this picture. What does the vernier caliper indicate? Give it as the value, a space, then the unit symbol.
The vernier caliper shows 19.8 mm
